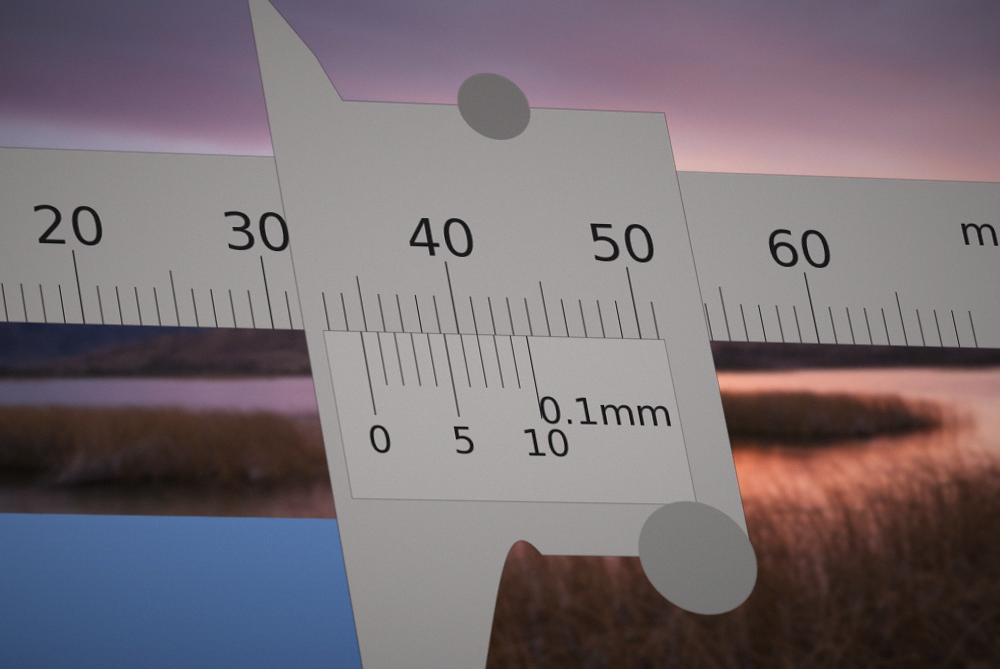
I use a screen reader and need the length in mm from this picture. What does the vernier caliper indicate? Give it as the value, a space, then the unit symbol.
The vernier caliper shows 34.7 mm
